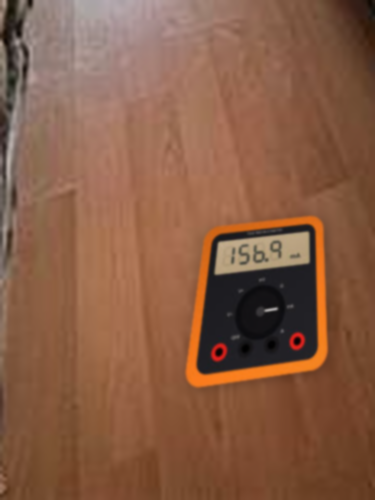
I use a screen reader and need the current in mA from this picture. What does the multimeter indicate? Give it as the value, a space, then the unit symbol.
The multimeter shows 156.9 mA
